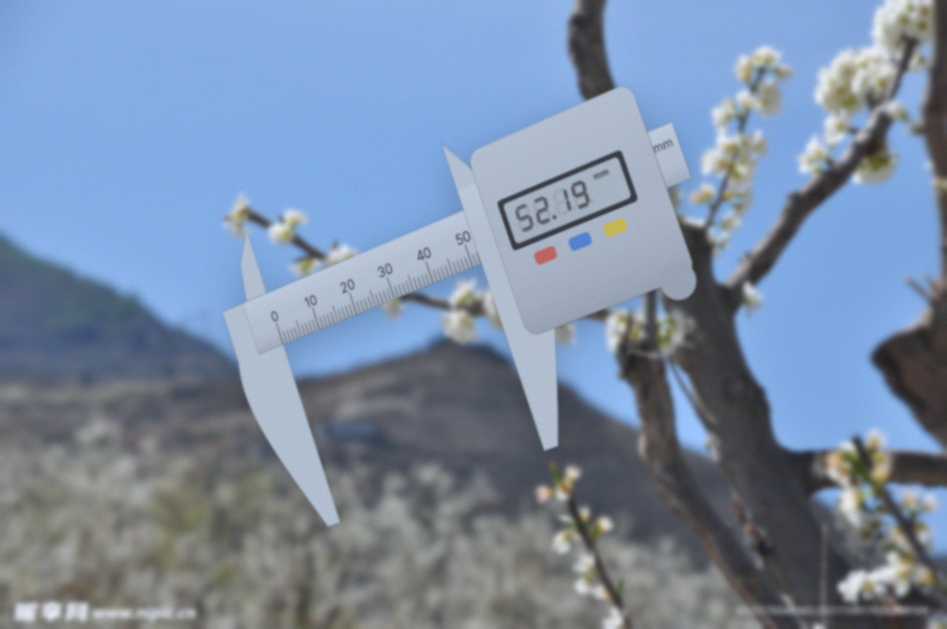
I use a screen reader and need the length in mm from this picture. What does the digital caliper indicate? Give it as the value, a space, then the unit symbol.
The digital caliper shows 52.19 mm
